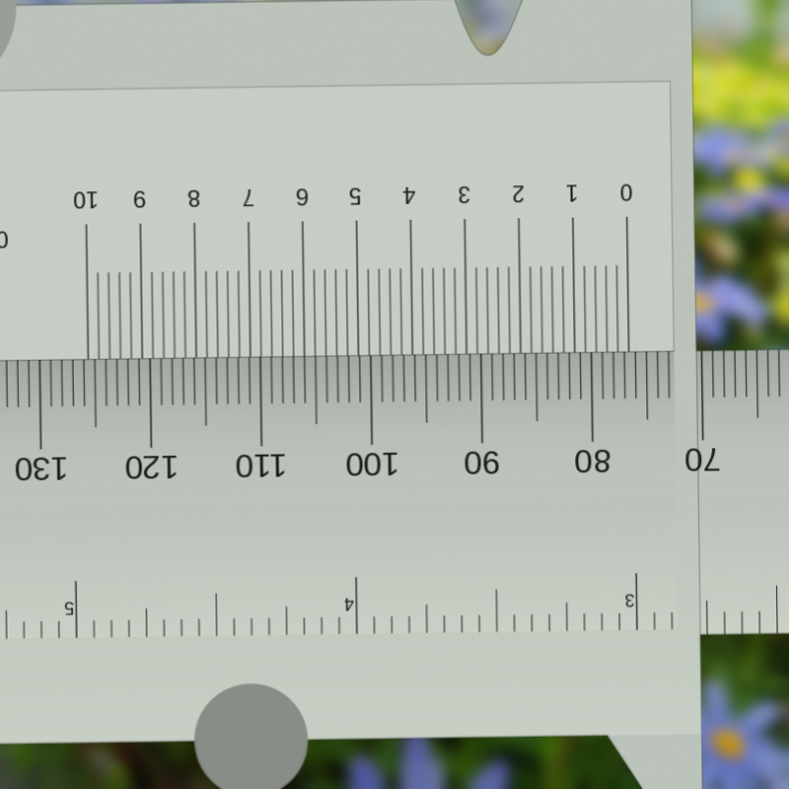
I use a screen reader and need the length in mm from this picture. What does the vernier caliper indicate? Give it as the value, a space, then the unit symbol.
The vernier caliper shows 76.6 mm
